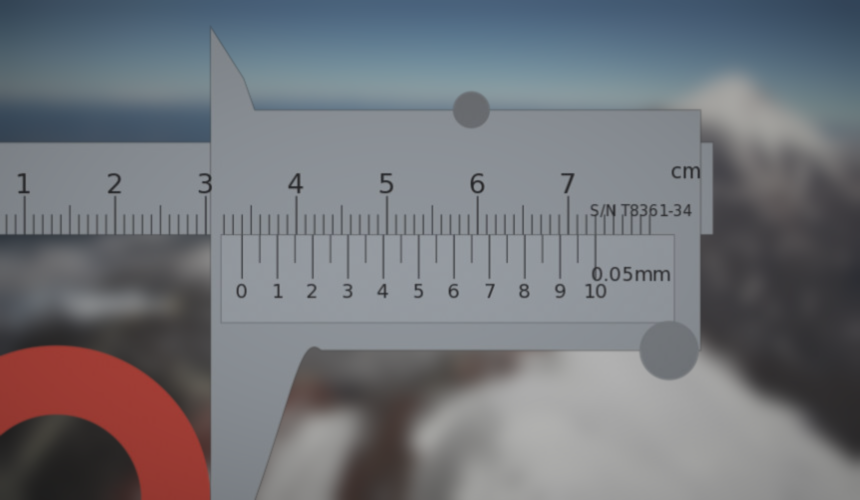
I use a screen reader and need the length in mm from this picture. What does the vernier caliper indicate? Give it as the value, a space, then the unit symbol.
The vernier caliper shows 34.0 mm
